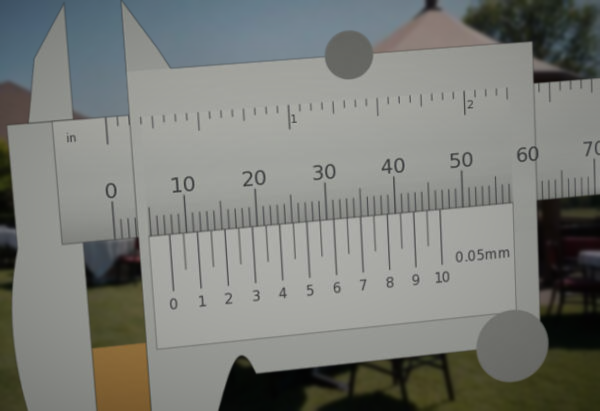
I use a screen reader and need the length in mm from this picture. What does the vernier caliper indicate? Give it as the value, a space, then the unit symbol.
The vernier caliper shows 7.6 mm
